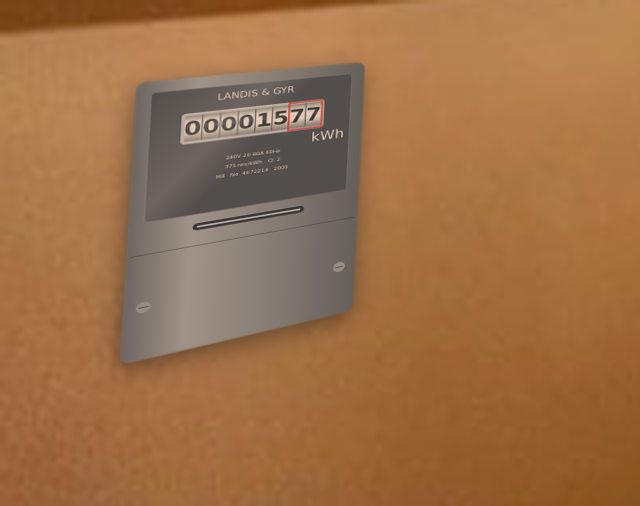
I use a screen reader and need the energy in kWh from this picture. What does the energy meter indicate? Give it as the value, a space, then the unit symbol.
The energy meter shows 15.77 kWh
